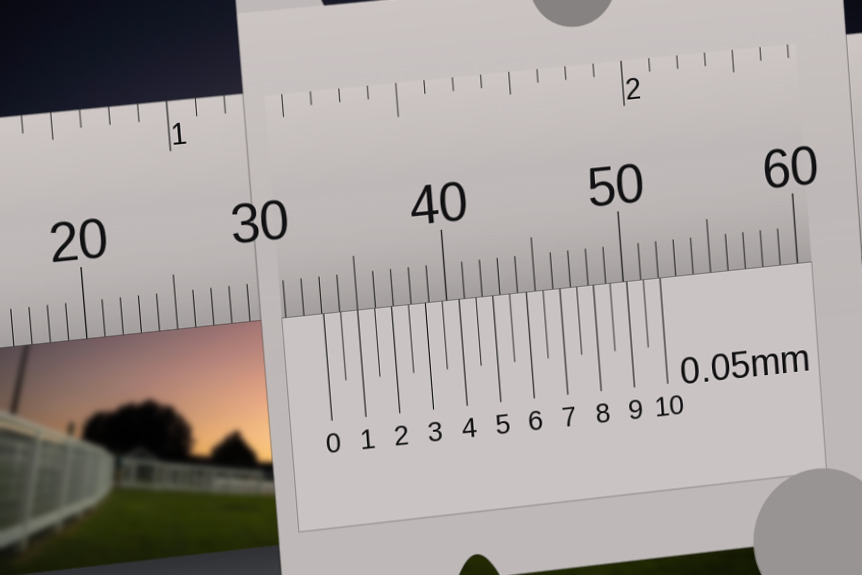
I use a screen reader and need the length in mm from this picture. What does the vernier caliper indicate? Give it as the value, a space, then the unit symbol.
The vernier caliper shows 33.1 mm
